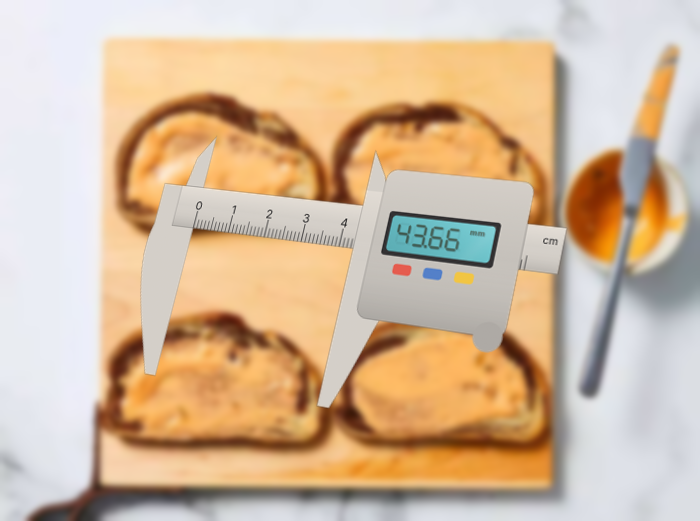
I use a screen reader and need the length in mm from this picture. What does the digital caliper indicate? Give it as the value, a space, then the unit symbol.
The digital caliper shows 43.66 mm
